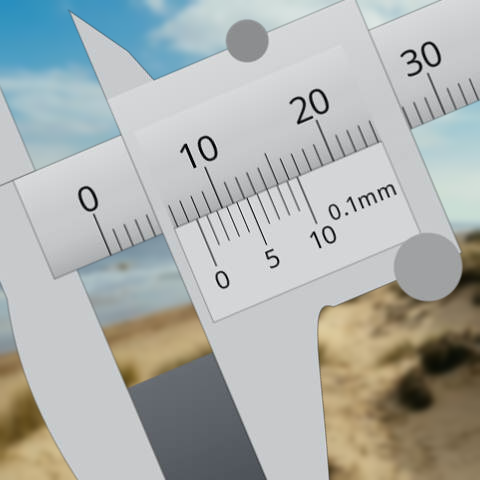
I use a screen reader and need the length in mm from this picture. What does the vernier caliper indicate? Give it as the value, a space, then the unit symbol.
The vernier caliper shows 7.7 mm
